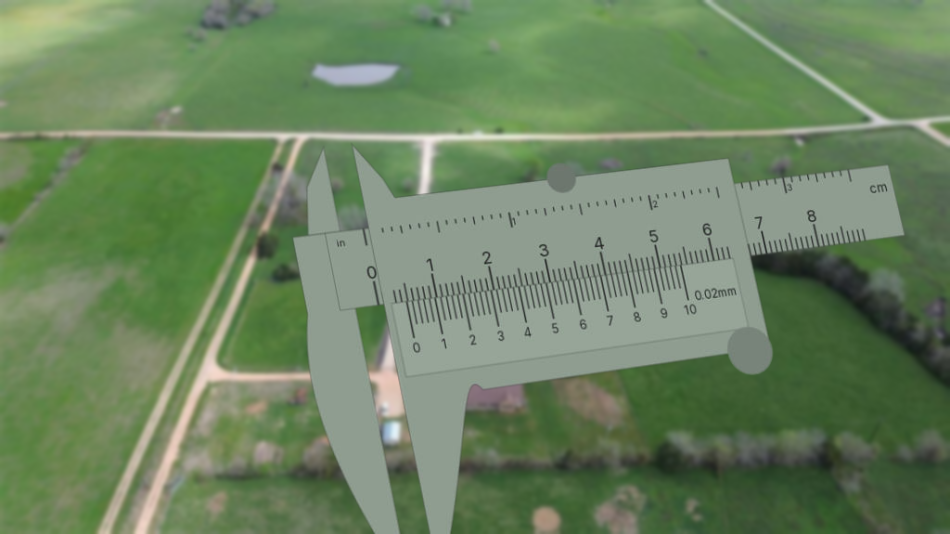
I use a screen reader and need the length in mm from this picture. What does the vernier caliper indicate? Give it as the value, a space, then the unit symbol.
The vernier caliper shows 4.8 mm
